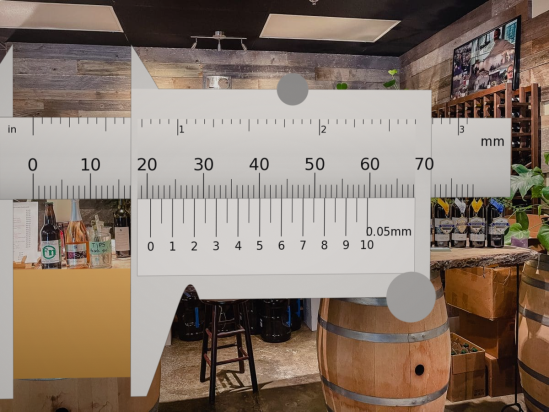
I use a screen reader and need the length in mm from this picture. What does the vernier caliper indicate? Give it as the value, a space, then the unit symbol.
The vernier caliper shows 20.6 mm
